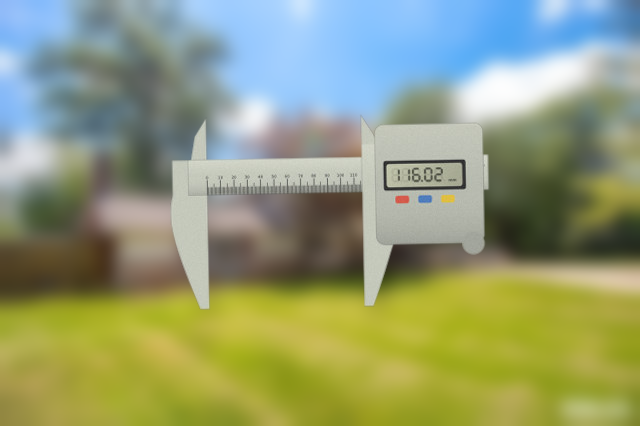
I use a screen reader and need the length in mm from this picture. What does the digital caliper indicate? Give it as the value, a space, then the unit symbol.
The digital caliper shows 116.02 mm
